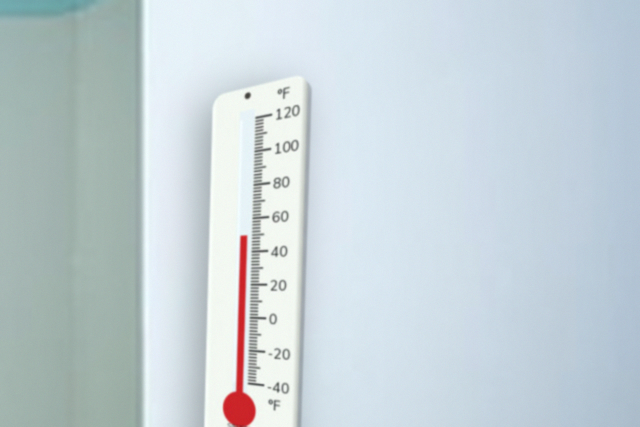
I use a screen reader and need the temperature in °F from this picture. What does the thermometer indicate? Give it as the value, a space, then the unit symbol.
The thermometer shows 50 °F
